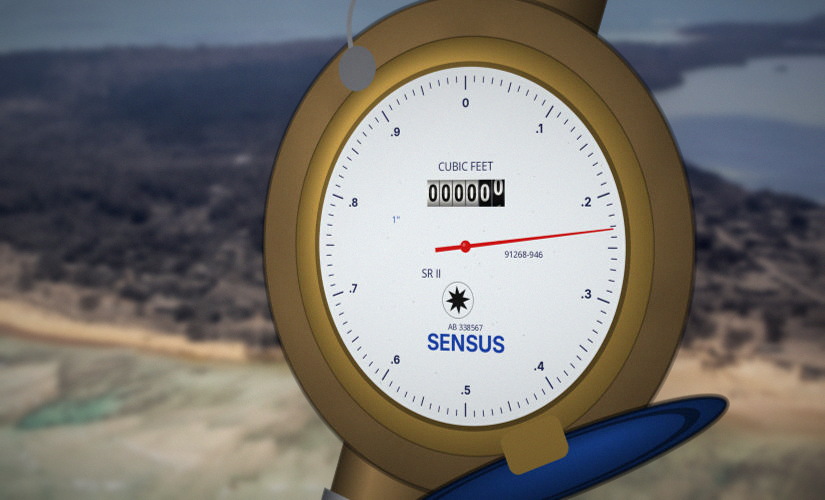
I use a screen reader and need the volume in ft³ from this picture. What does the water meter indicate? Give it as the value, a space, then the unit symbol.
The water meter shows 0.23 ft³
